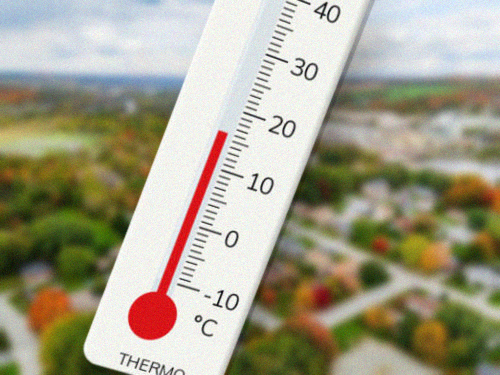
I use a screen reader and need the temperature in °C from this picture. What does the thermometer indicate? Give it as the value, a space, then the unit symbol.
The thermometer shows 16 °C
